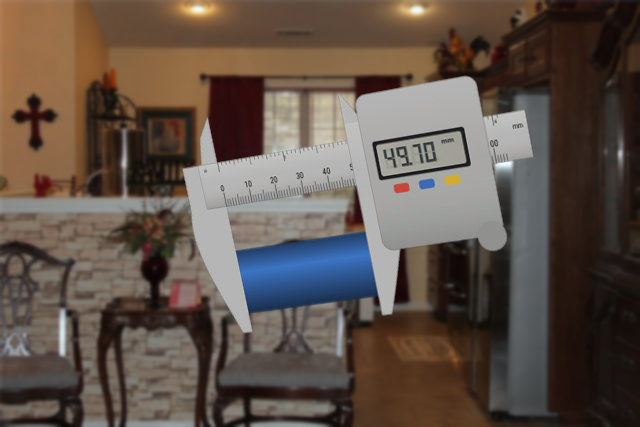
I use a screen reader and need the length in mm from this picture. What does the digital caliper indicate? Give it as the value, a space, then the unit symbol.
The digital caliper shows 49.70 mm
